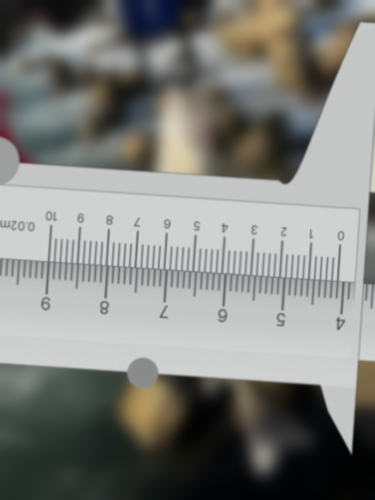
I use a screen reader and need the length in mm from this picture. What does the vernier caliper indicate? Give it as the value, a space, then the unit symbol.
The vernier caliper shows 41.0 mm
